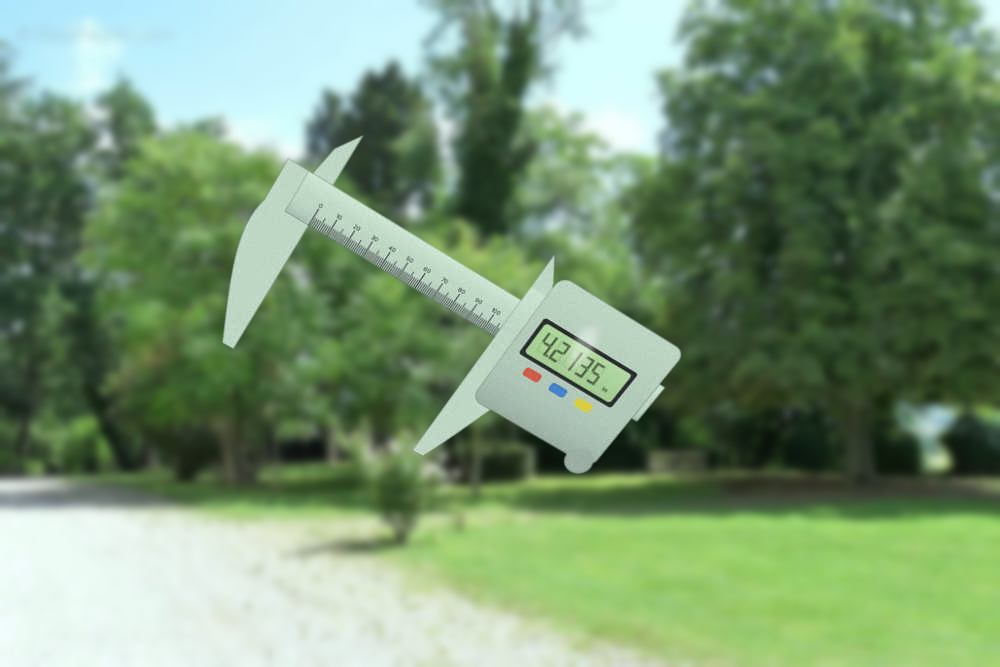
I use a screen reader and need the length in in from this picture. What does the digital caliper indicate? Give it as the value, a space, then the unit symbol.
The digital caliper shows 4.2135 in
